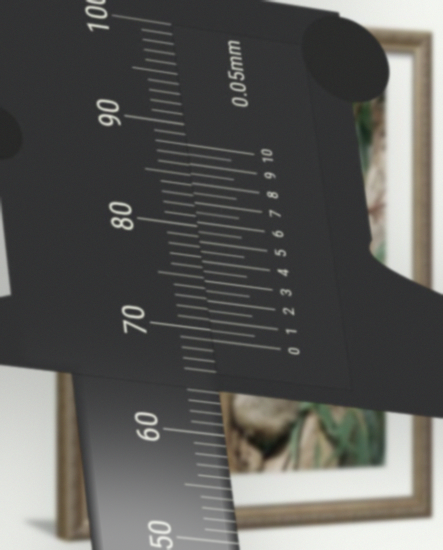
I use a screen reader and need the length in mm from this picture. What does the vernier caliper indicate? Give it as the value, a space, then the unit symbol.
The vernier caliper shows 69.0 mm
